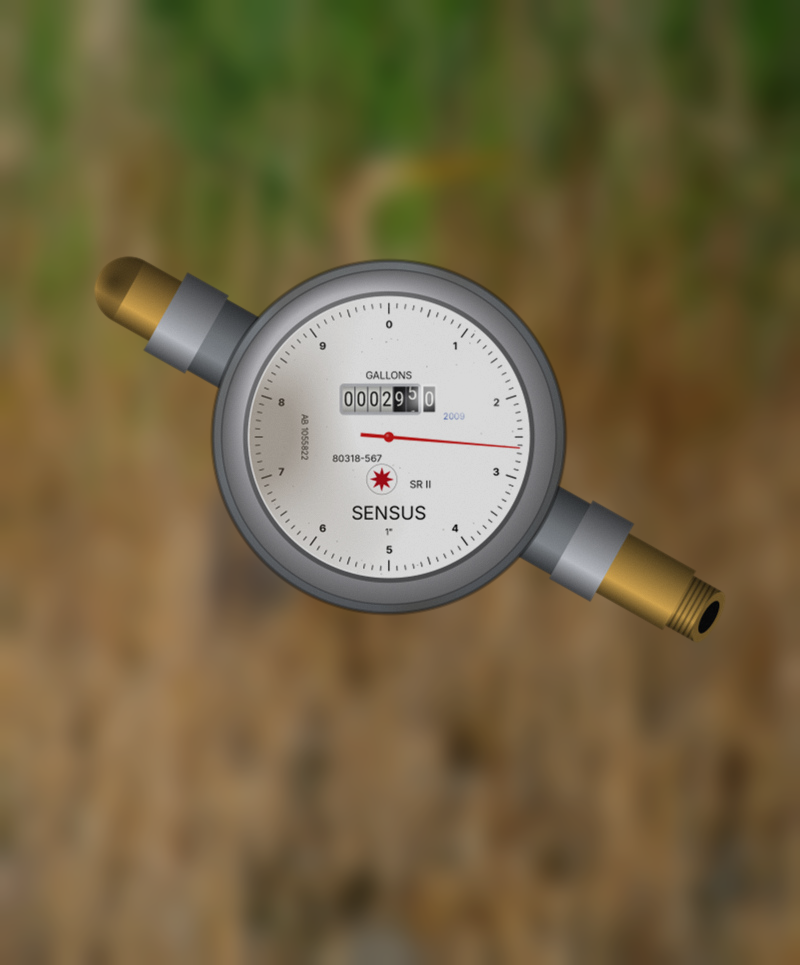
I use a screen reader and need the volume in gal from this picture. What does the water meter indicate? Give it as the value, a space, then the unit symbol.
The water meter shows 2952.6 gal
